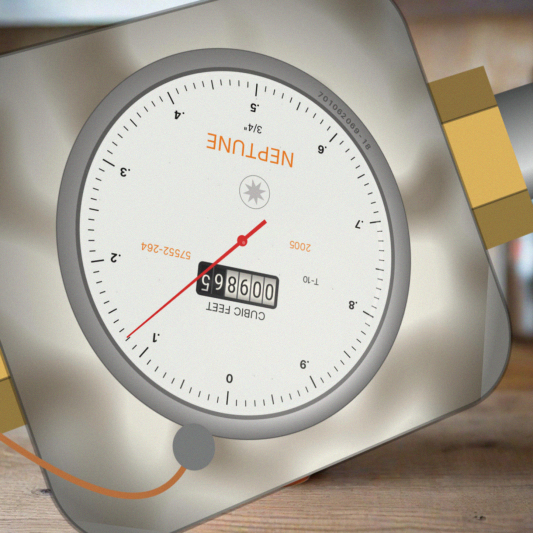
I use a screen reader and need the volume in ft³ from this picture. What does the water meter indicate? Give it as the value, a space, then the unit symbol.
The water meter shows 9865.12 ft³
